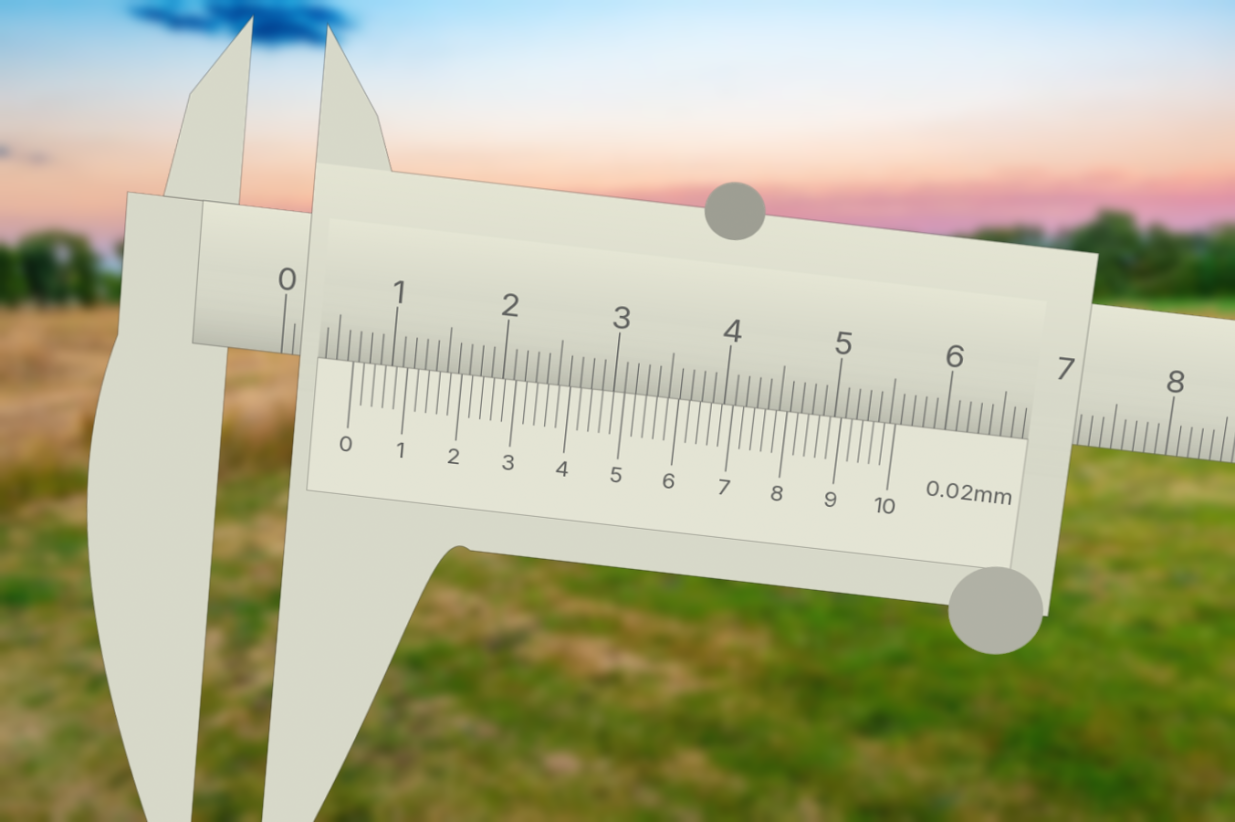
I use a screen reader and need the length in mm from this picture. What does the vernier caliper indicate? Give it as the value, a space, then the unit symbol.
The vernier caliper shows 6.5 mm
